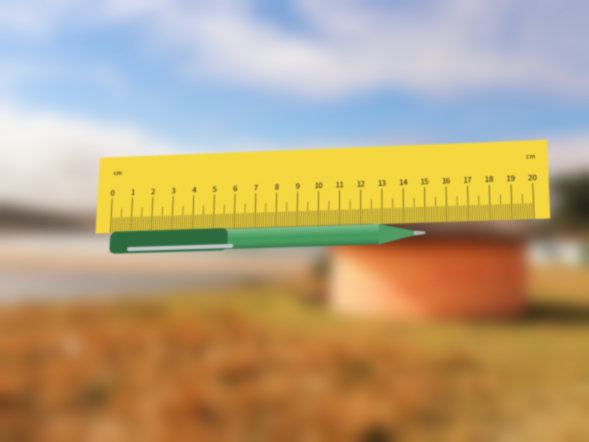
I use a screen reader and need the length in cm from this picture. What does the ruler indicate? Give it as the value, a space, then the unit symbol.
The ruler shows 15 cm
